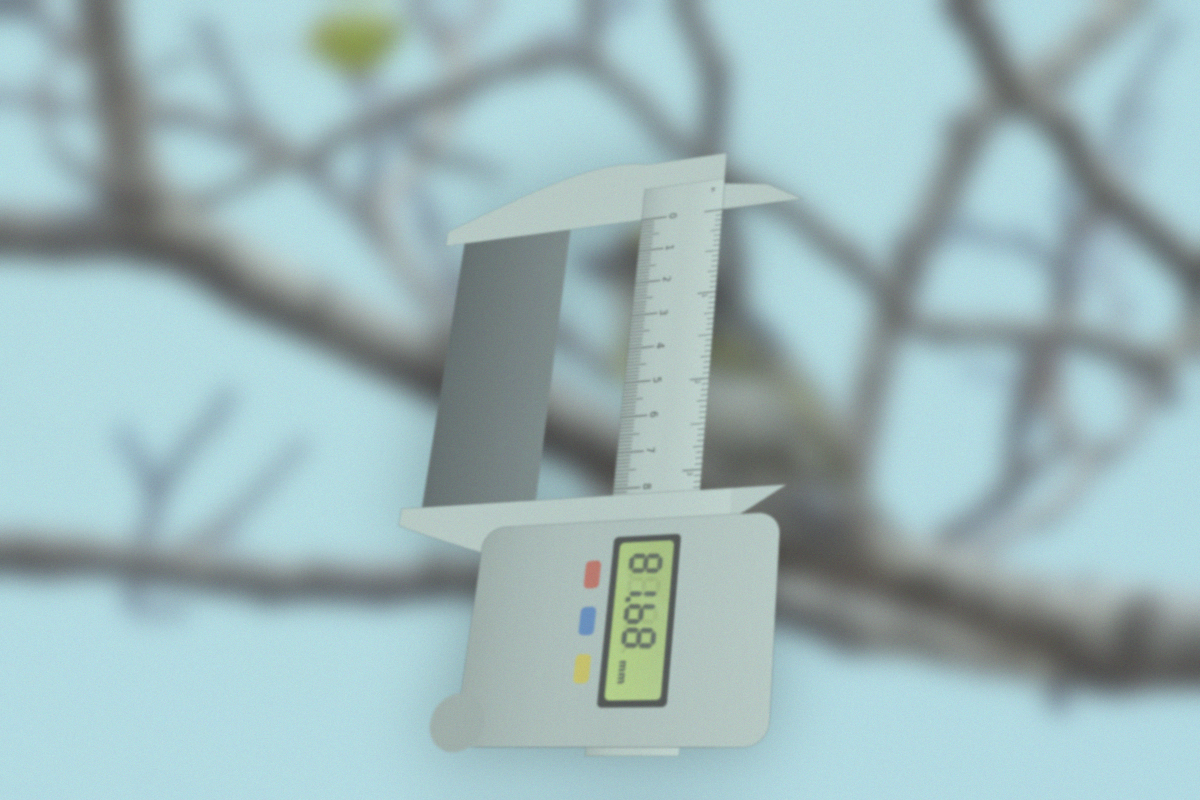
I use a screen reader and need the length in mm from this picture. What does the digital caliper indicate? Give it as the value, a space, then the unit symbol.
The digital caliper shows 81.68 mm
